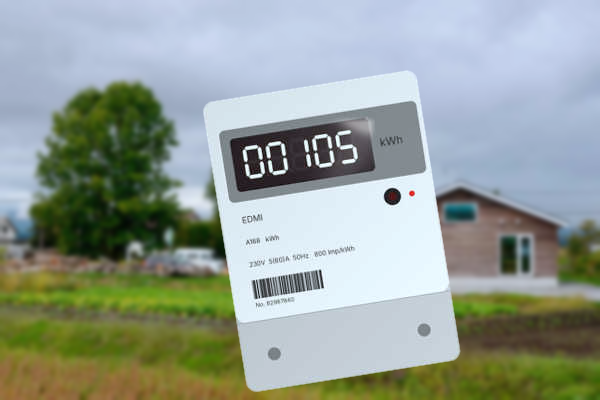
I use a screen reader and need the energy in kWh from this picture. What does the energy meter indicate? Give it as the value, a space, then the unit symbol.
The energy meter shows 105 kWh
